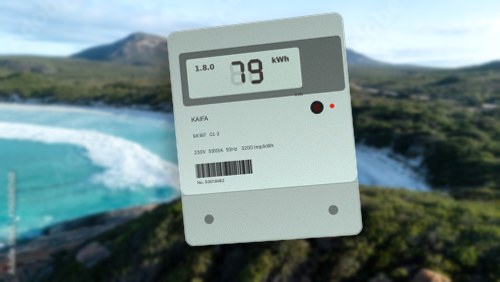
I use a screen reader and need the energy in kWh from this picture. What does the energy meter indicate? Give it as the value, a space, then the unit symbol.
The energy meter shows 79 kWh
